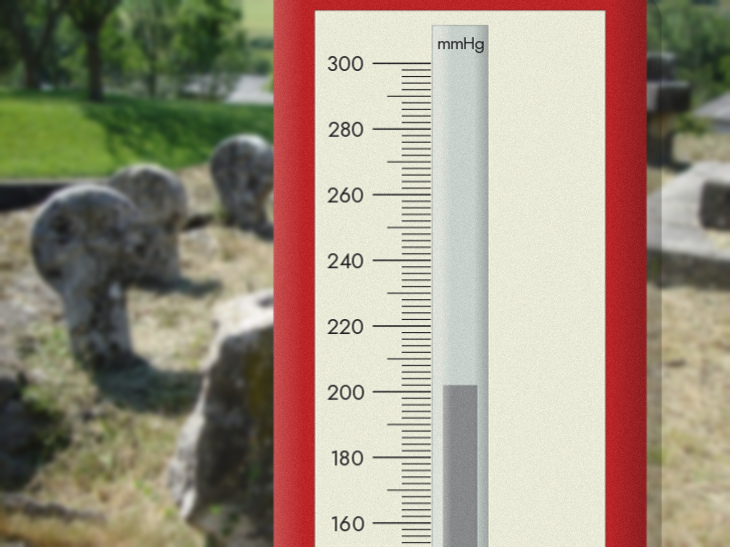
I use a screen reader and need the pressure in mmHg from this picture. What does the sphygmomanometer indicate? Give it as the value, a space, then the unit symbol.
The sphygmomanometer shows 202 mmHg
